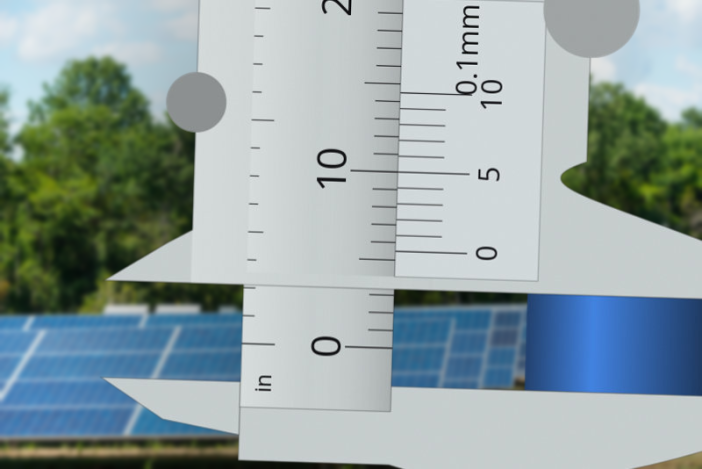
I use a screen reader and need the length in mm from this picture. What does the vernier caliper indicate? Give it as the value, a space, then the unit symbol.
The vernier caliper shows 5.5 mm
